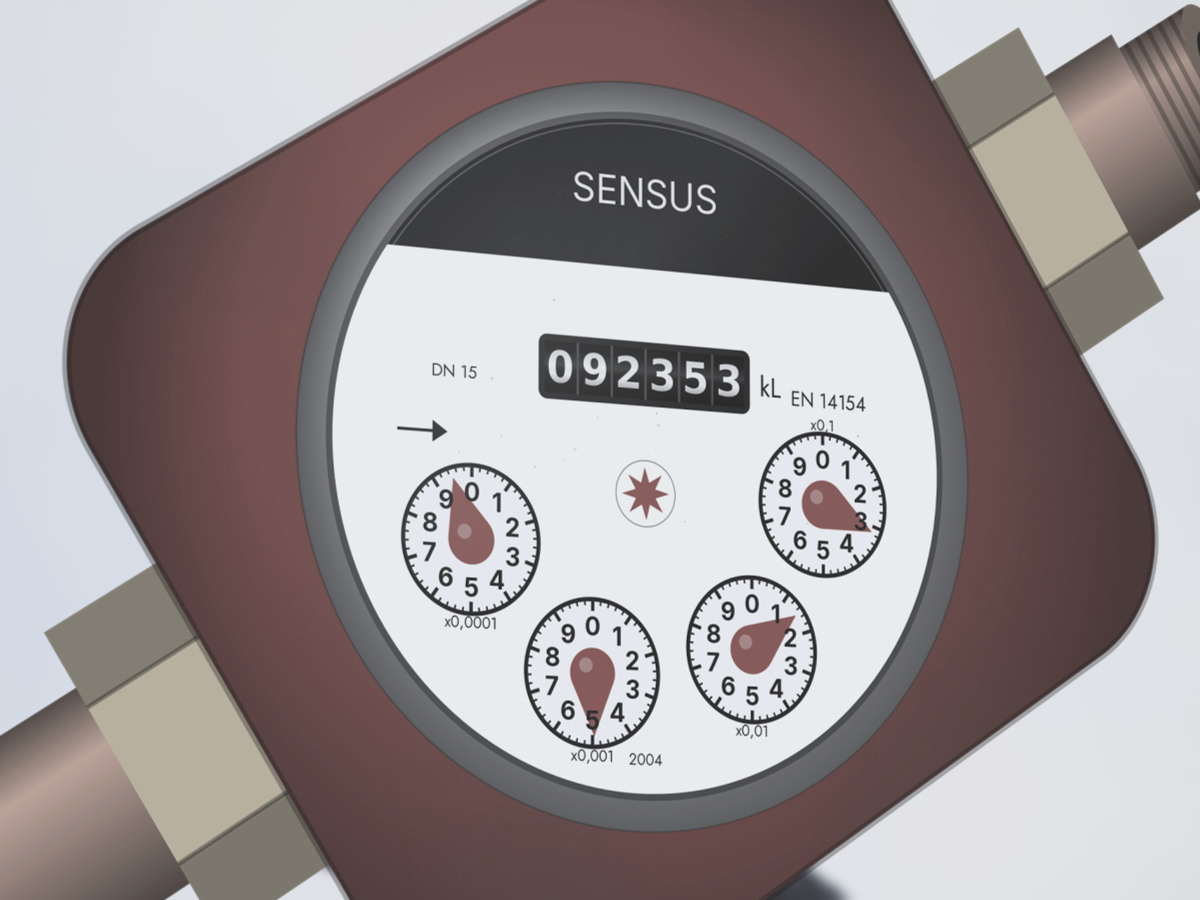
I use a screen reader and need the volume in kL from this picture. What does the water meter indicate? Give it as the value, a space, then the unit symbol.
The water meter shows 92353.3149 kL
